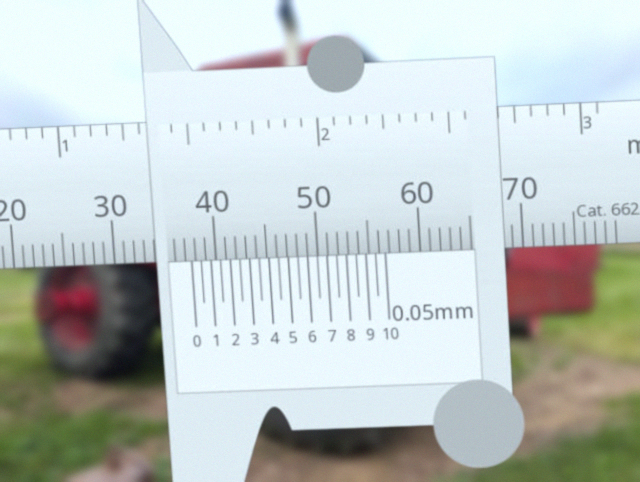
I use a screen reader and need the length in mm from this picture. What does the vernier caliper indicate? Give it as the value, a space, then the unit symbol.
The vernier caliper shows 37.6 mm
